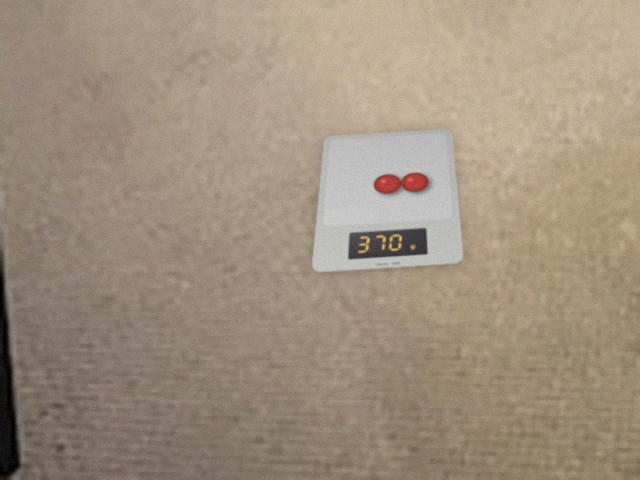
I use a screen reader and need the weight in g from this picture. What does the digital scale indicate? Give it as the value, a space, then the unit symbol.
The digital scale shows 370 g
